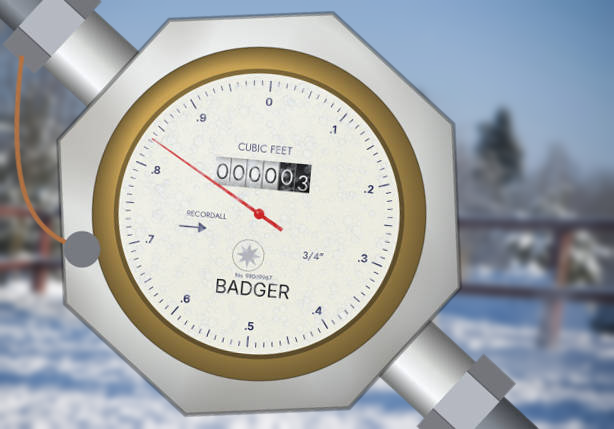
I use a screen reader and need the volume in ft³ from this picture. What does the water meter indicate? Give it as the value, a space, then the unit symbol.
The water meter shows 2.83 ft³
